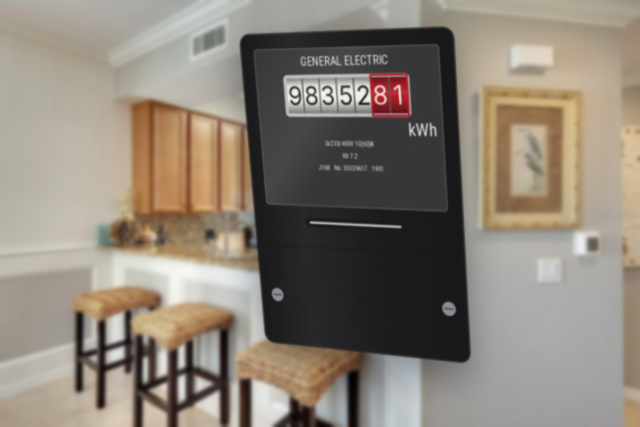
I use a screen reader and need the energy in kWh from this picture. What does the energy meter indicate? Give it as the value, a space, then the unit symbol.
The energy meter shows 98352.81 kWh
